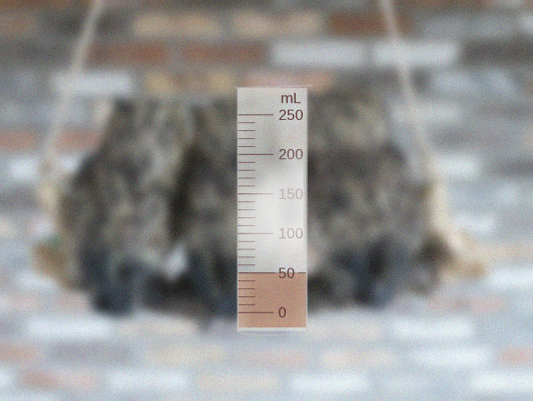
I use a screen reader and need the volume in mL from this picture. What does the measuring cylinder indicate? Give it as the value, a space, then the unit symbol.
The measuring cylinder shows 50 mL
